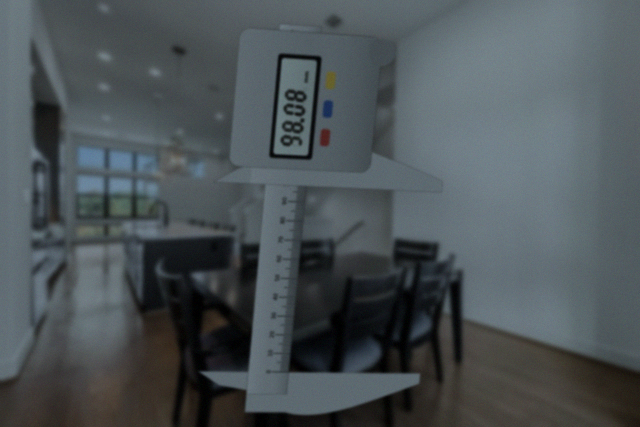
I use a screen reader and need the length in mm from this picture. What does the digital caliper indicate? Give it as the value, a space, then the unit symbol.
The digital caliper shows 98.08 mm
